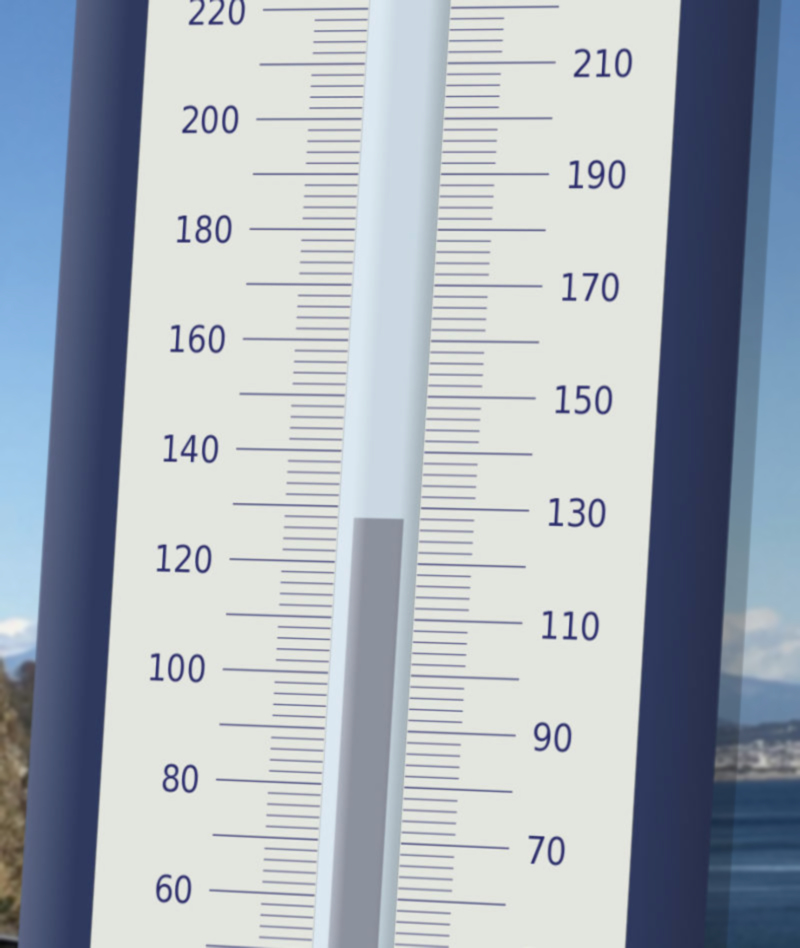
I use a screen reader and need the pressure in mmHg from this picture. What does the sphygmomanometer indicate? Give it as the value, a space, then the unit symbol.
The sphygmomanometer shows 128 mmHg
